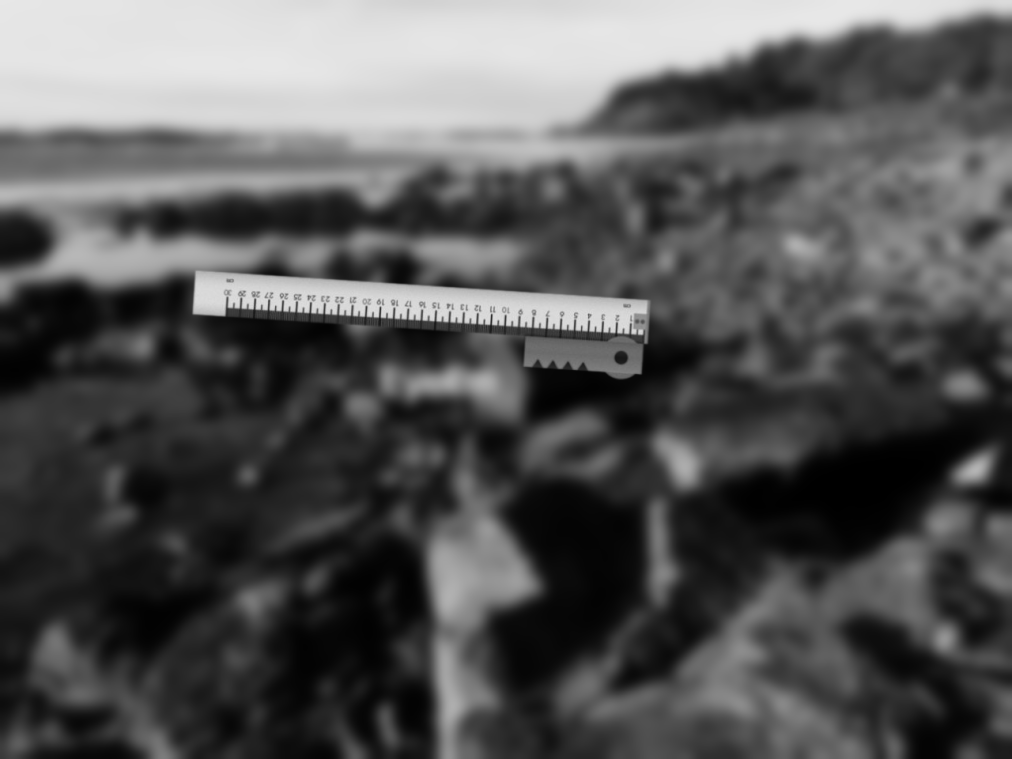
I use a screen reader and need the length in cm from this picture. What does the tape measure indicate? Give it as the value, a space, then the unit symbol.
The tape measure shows 8.5 cm
